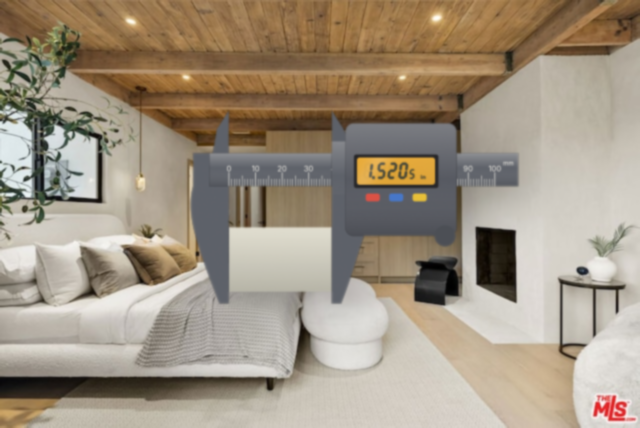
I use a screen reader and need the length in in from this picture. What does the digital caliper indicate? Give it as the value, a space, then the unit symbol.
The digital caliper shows 1.5205 in
